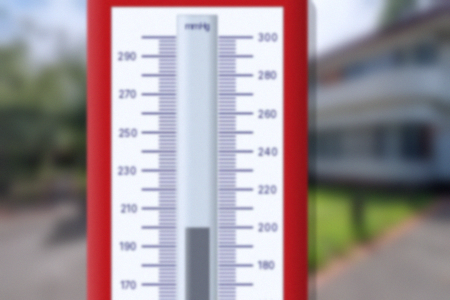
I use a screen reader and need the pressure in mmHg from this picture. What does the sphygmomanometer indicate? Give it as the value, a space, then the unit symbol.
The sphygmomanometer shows 200 mmHg
